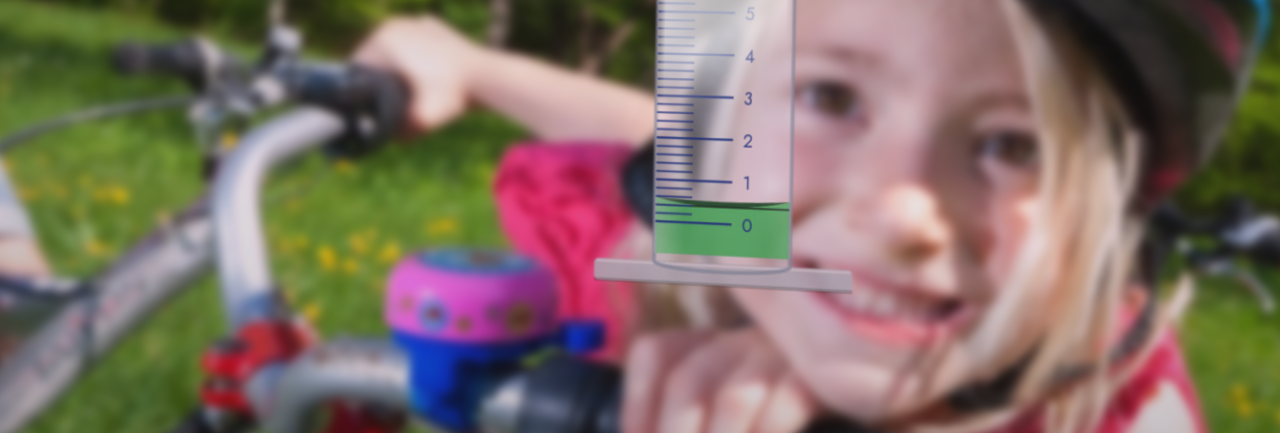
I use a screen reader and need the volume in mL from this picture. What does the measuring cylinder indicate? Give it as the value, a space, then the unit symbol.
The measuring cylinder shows 0.4 mL
